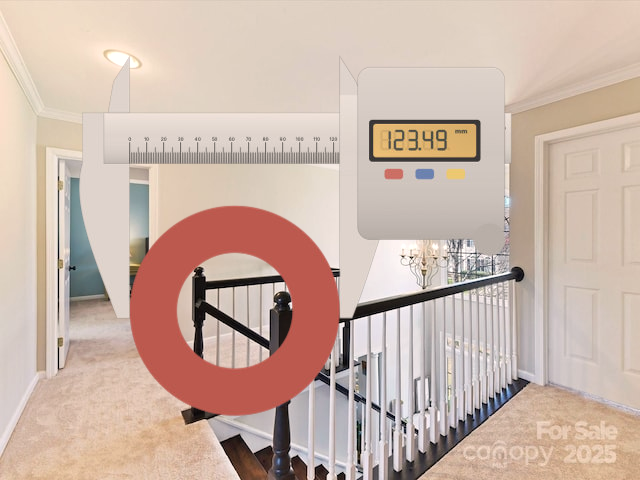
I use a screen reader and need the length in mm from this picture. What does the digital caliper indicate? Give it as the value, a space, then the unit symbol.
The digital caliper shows 123.49 mm
